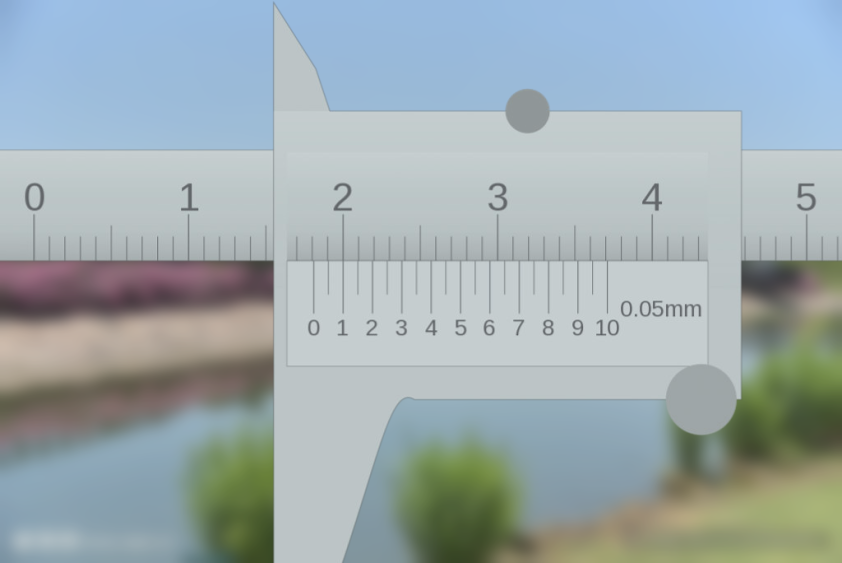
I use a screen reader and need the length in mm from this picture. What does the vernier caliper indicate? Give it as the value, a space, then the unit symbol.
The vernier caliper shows 18.1 mm
